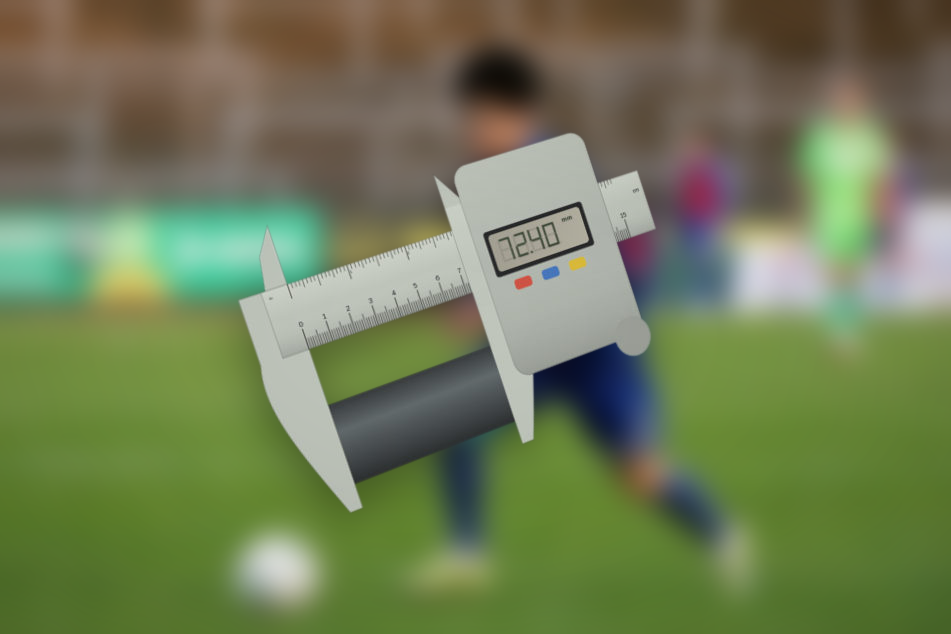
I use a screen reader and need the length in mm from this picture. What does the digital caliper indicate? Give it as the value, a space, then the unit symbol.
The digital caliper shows 72.40 mm
